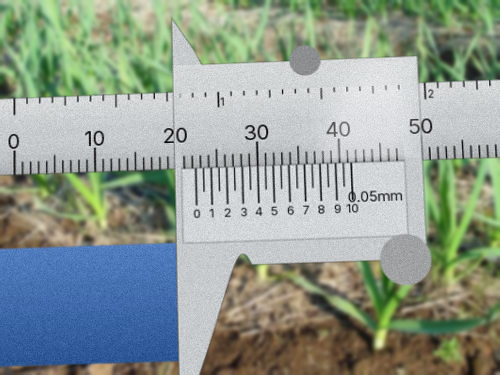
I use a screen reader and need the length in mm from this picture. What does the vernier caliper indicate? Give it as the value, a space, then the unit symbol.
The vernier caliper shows 22.4 mm
